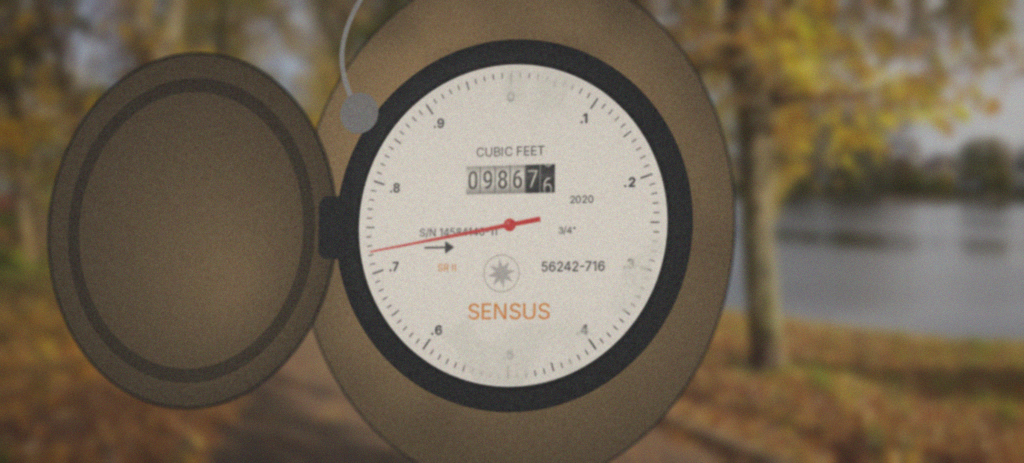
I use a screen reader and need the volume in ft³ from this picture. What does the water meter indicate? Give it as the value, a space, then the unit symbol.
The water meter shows 98675.72 ft³
